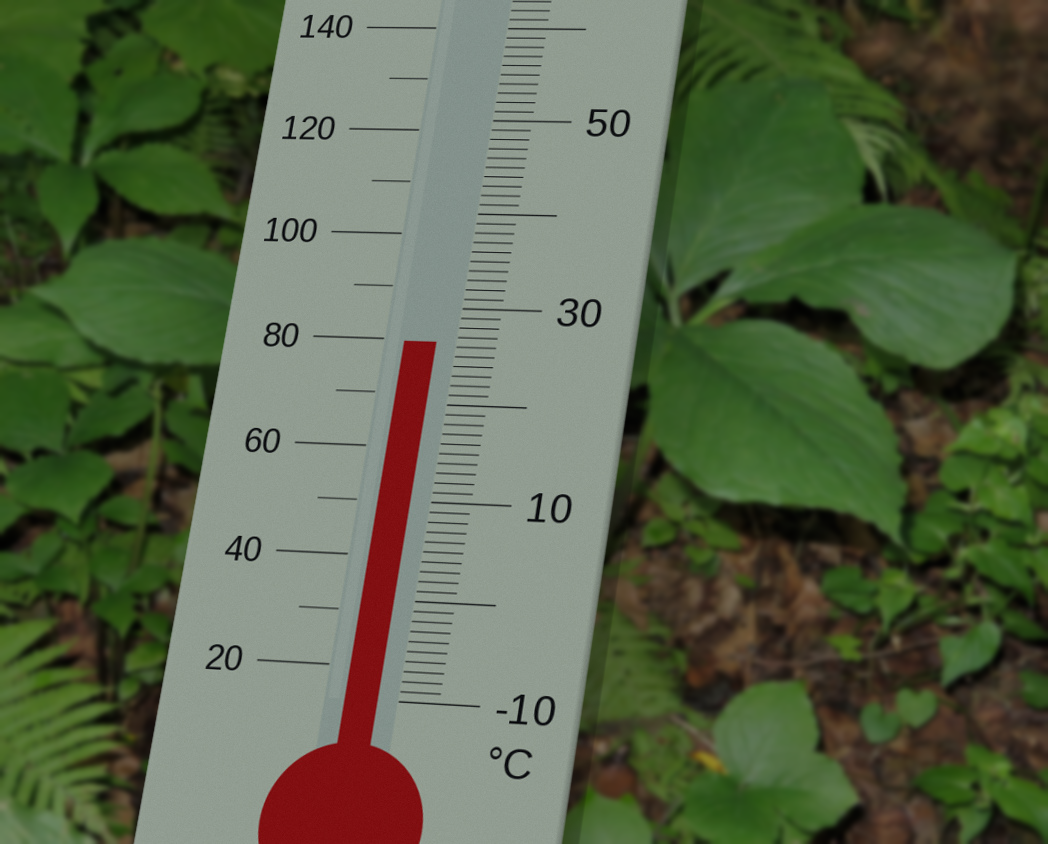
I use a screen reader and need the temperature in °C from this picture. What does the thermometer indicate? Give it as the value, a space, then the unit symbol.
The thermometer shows 26.5 °C
